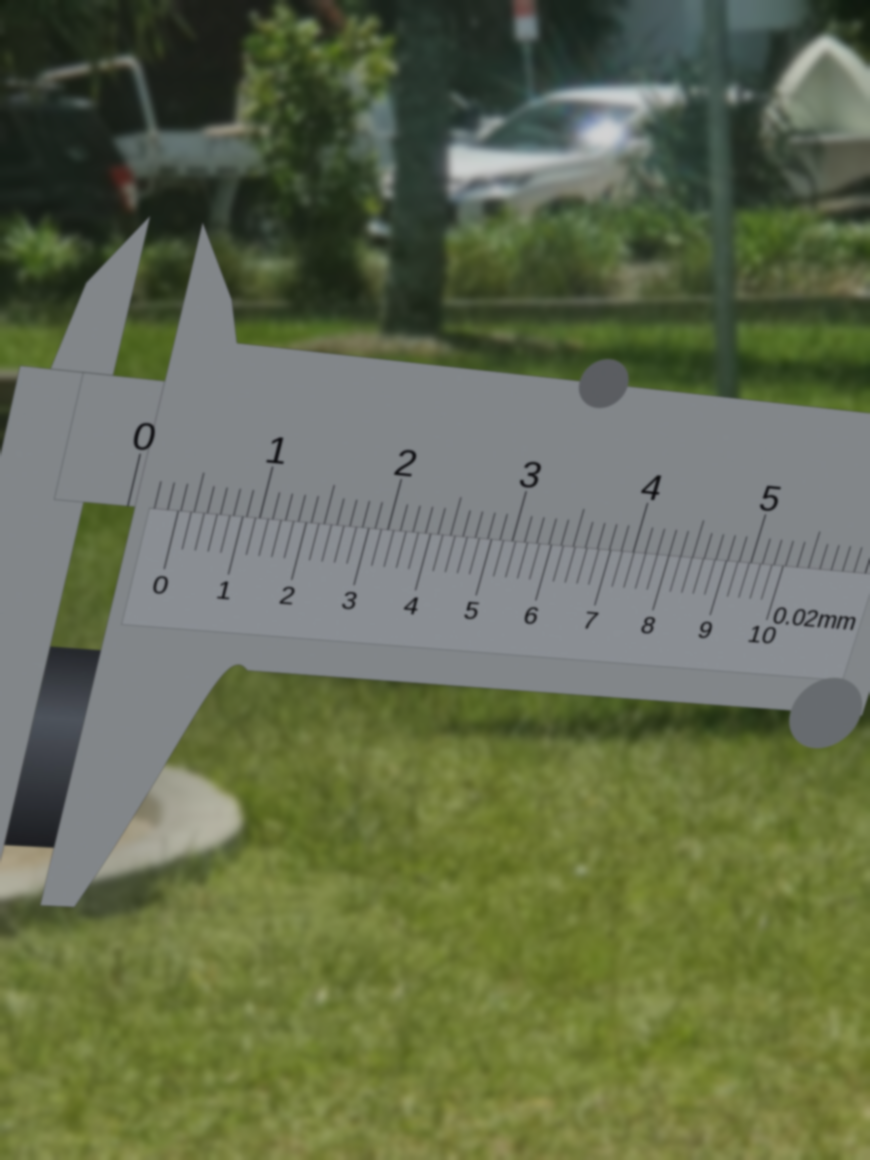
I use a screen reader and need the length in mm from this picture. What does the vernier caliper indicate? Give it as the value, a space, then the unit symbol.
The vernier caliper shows 3.8 mm
